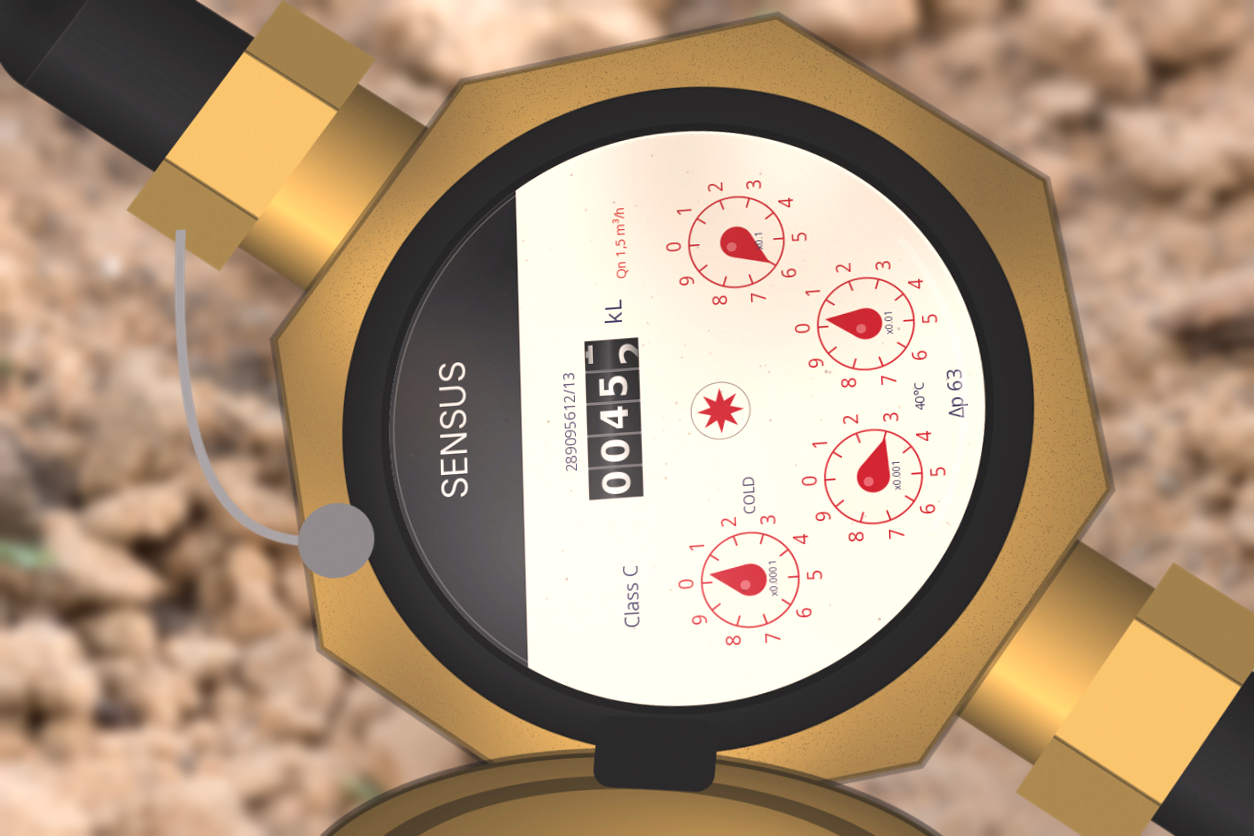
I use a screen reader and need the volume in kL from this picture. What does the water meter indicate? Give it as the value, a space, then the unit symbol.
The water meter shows 451.6030 kL
